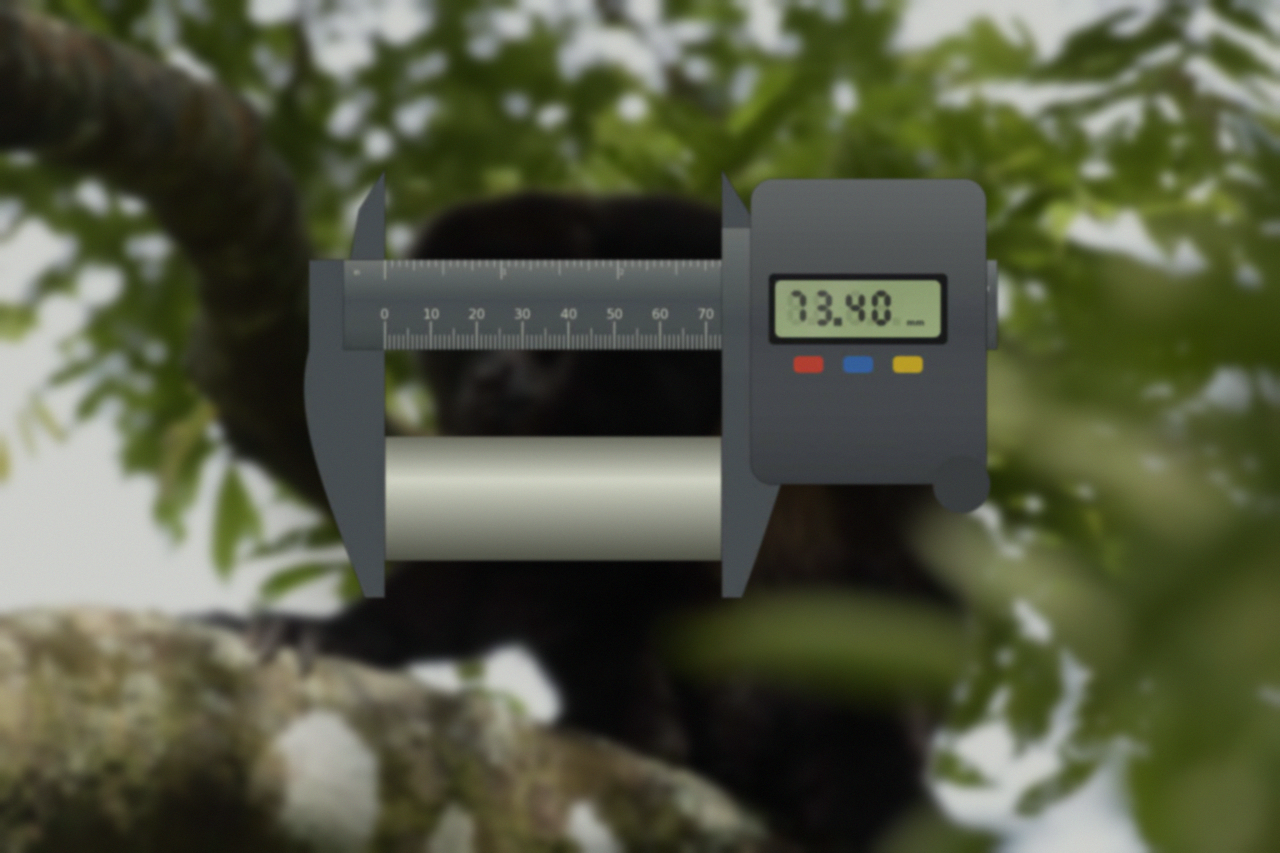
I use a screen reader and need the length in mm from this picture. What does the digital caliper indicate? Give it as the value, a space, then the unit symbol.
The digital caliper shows 73.40 mm
